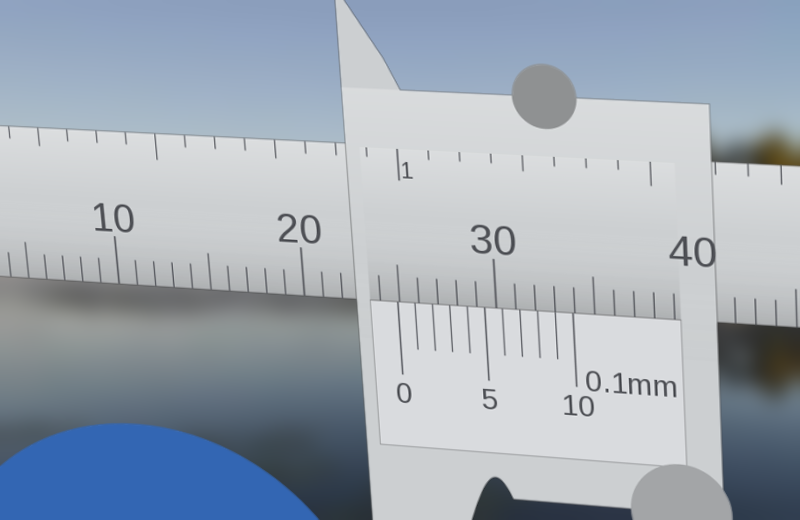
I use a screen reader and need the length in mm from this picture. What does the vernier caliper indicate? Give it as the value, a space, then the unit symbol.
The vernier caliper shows 24.9 mm
